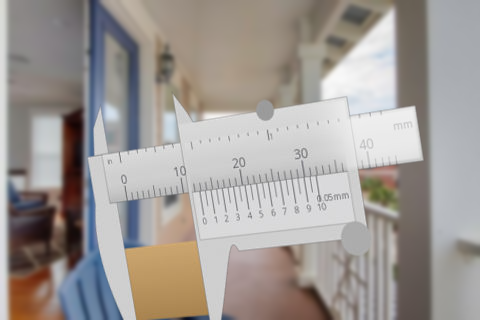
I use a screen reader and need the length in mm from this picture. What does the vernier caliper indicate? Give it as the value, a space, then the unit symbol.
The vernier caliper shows 12.8 mm
